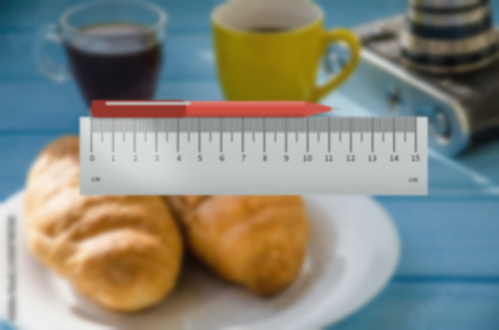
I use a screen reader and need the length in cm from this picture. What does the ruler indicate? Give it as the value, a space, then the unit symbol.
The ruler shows 11.5 cm
